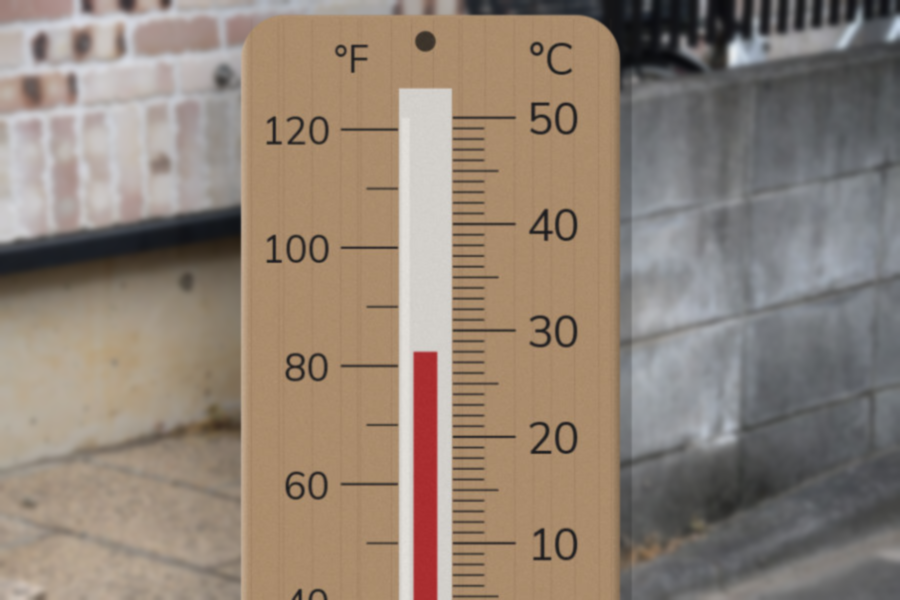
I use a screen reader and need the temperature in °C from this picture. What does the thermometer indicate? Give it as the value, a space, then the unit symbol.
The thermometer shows 28 °C
